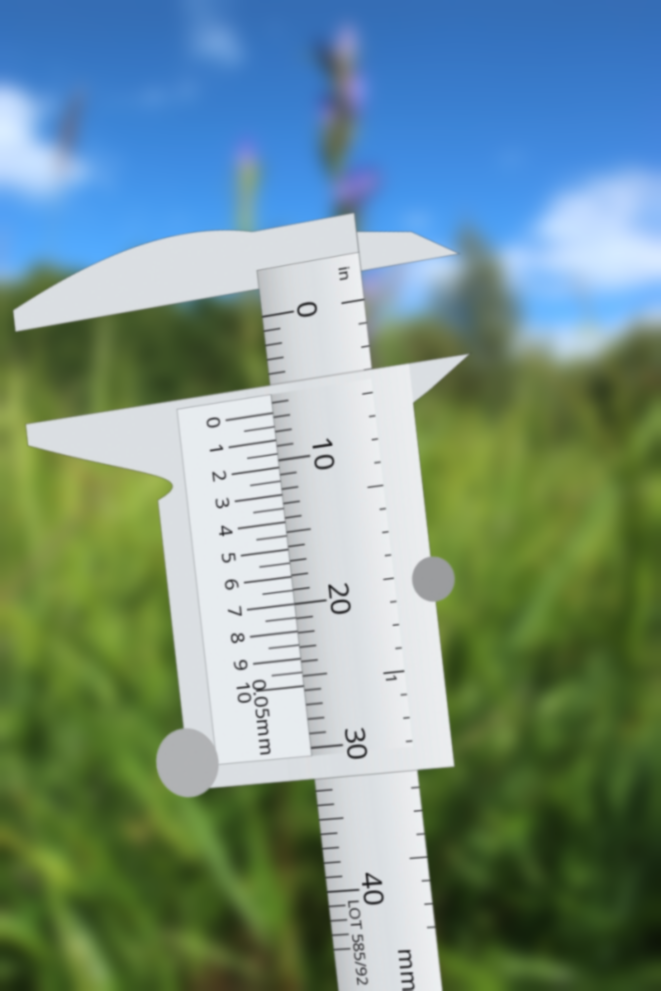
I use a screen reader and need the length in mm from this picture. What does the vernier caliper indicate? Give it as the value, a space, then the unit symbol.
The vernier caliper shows 6.7 mm
